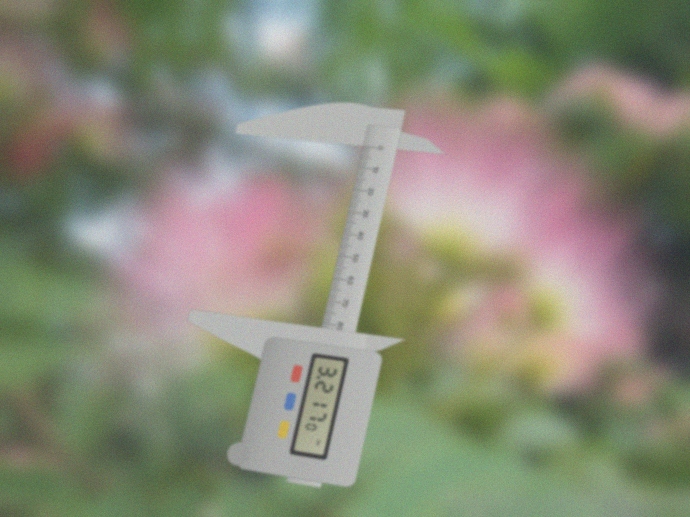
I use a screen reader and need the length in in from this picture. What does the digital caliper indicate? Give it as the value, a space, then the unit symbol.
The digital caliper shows 3.2170 in
